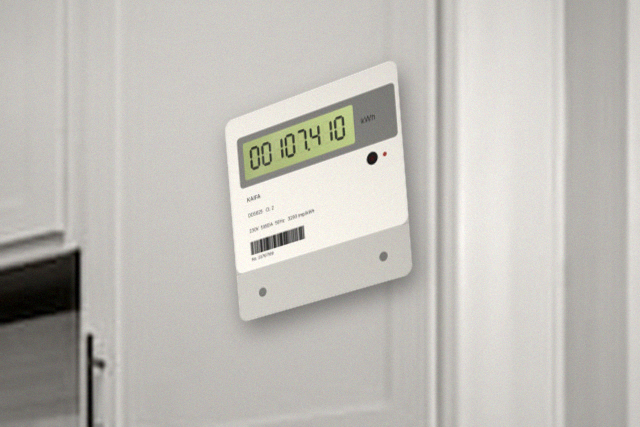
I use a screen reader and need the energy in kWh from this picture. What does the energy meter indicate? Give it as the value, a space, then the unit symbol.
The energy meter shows 107.410 kWh
